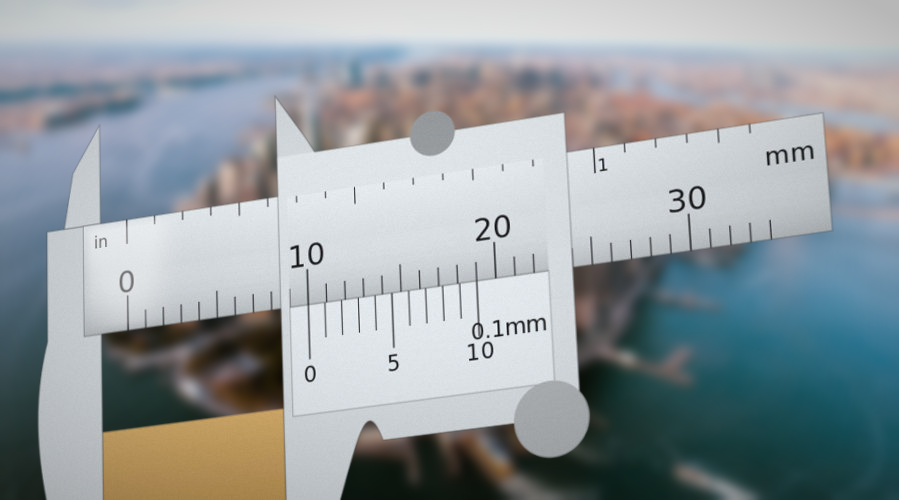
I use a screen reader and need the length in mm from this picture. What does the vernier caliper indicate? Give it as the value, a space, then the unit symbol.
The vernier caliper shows 10.0 mm
